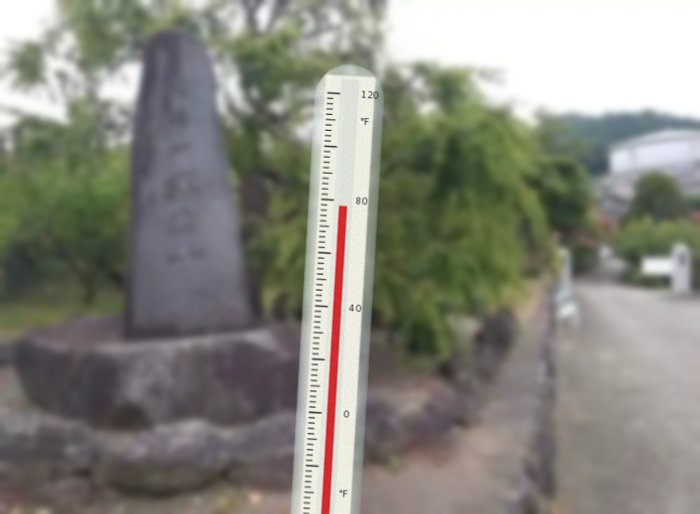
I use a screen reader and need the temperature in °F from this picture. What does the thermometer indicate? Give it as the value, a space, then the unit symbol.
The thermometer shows 78 °F
